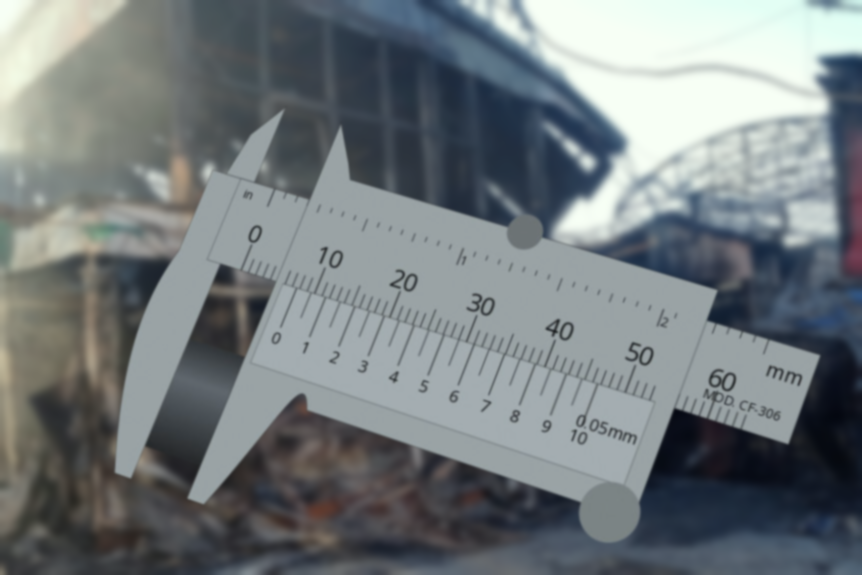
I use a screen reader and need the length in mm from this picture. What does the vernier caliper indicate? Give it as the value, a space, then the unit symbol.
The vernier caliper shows 7.6 mm
